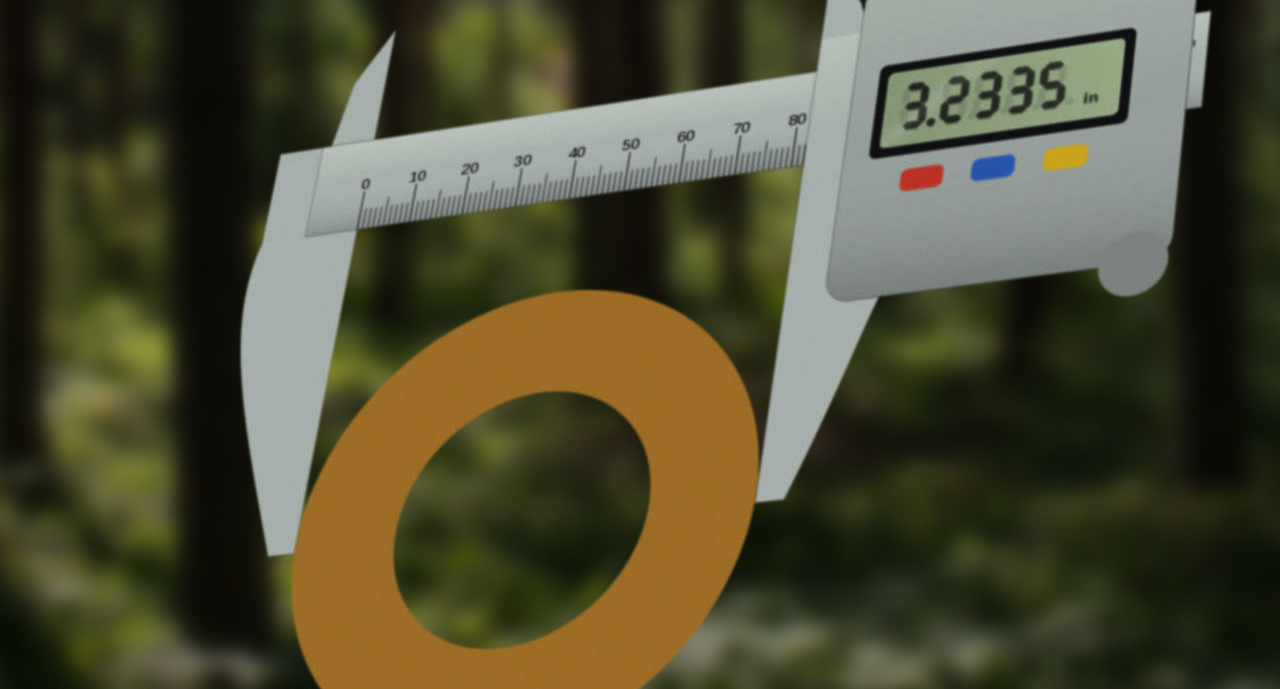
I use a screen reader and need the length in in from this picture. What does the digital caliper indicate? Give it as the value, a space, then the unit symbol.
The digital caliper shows 3.2335 in
